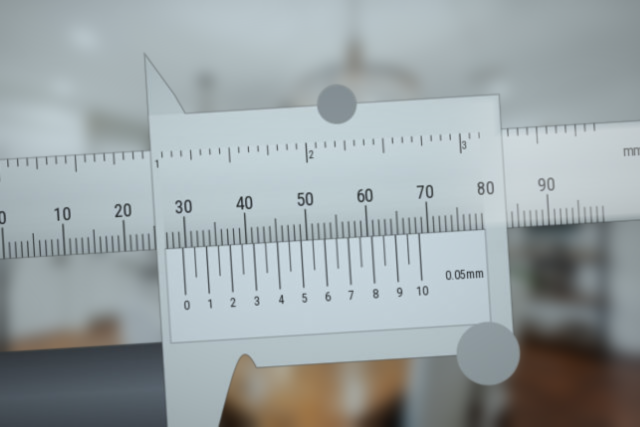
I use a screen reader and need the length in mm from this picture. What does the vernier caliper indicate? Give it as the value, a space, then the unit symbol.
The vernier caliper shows 29.5 mm
